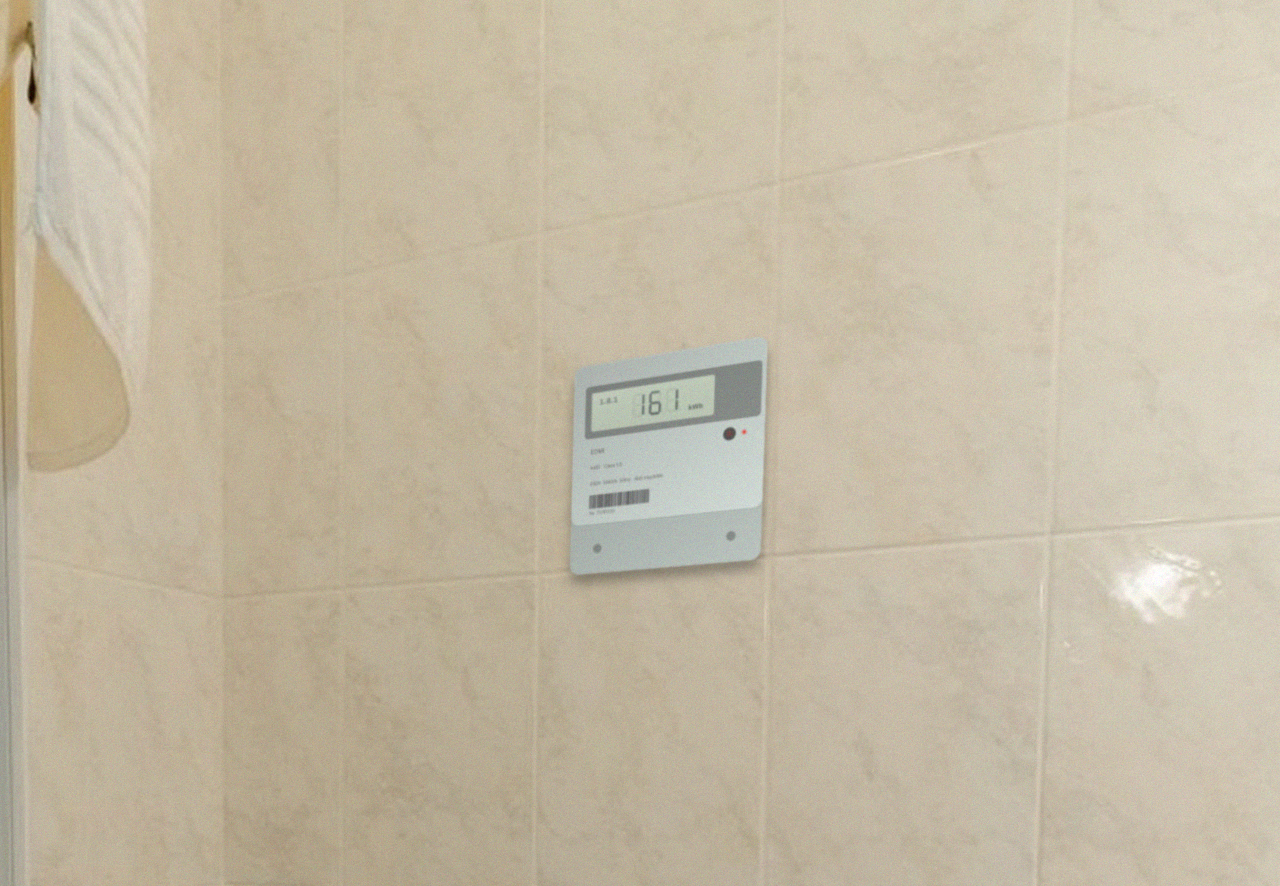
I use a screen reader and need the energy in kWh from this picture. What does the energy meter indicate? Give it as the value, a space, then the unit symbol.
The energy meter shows 161 kWh
